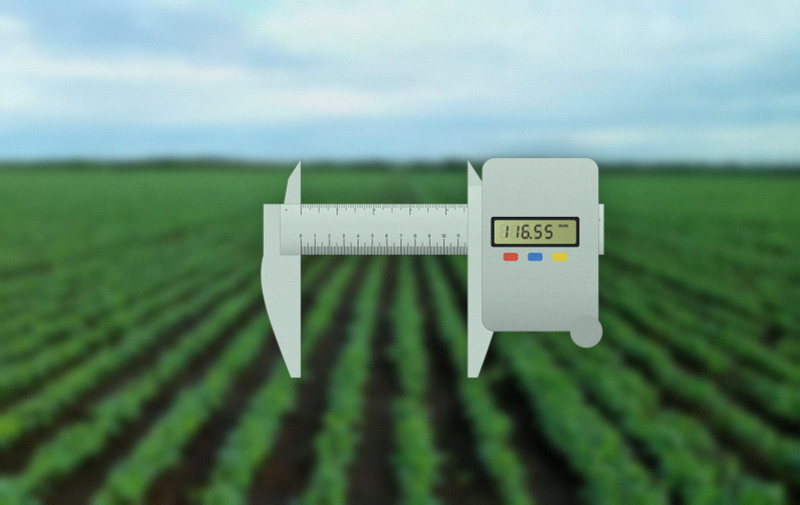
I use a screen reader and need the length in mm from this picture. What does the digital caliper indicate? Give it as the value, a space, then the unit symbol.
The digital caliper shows 116.55 mm
